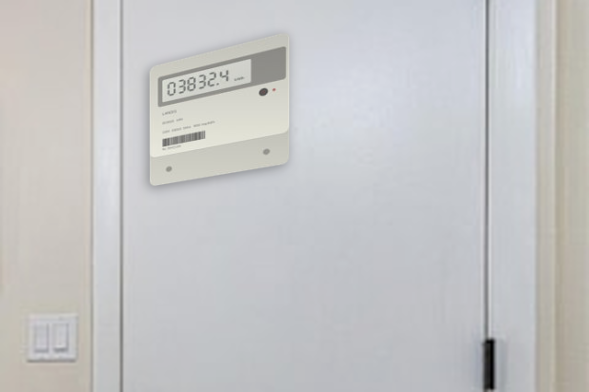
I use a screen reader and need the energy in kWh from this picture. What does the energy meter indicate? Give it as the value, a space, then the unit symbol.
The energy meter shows 3832.4 kWh
